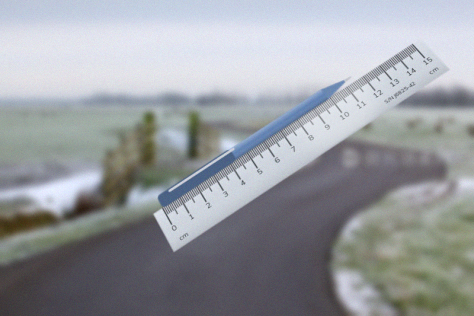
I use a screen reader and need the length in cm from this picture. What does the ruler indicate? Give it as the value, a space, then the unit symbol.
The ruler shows 11.5 cm
